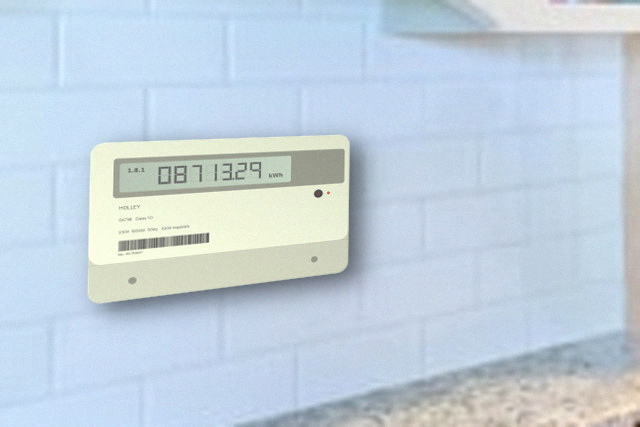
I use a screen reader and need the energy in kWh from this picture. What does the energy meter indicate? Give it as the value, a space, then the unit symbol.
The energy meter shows 8713.29 kWh
